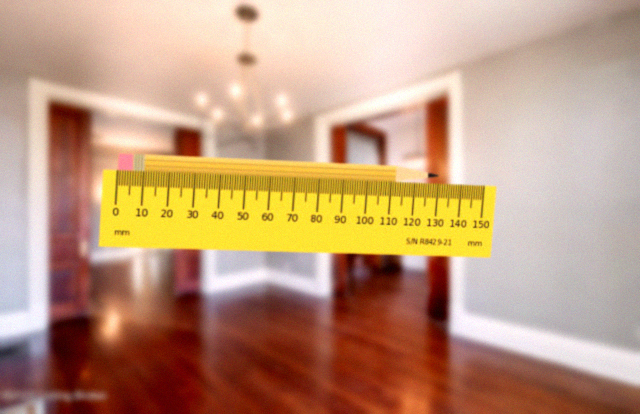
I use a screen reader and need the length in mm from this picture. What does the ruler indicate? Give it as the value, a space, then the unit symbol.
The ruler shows 130 mm
